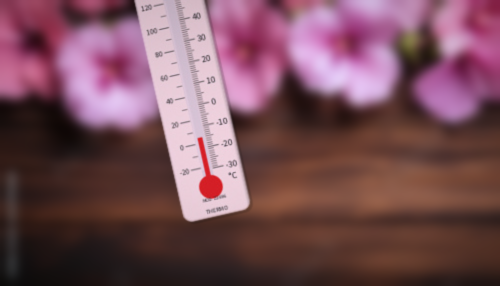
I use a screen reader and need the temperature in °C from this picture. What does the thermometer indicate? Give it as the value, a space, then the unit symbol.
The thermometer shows -15 °C
